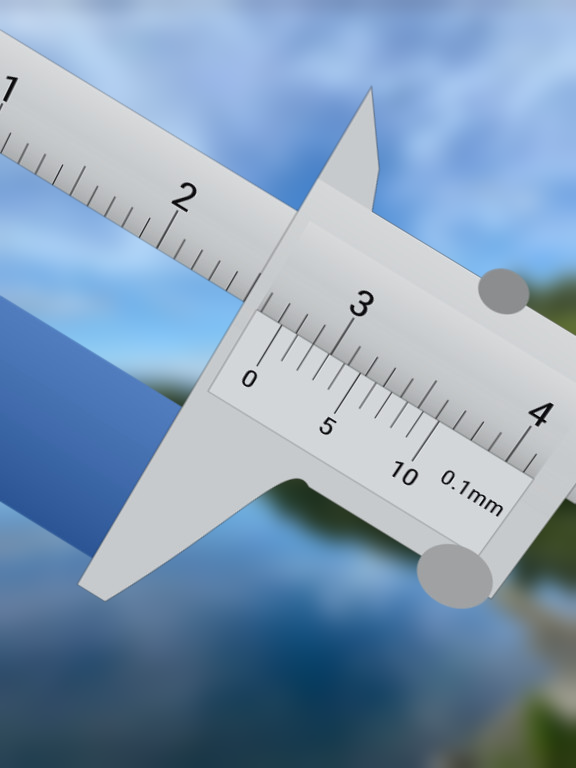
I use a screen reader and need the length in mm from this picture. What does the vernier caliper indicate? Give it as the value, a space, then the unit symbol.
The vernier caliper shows 27.2 mm
